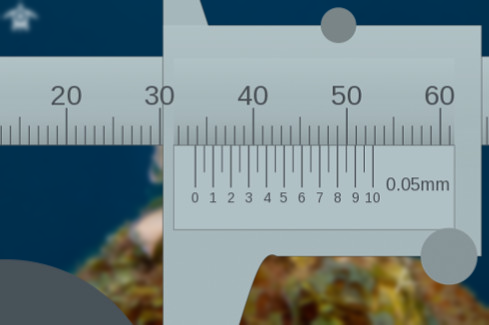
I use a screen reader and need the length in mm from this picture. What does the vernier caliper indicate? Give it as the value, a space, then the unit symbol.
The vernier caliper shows 33.8 mm
